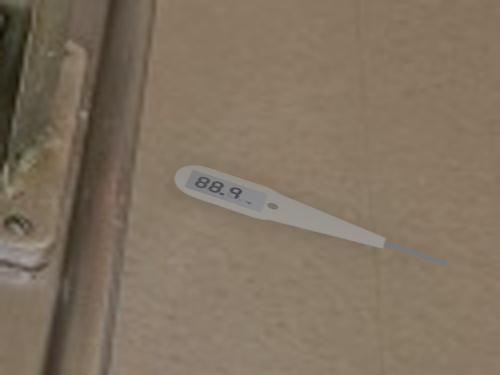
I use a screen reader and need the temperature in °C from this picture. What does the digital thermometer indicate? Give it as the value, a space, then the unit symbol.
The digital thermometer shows 88.9 °C
